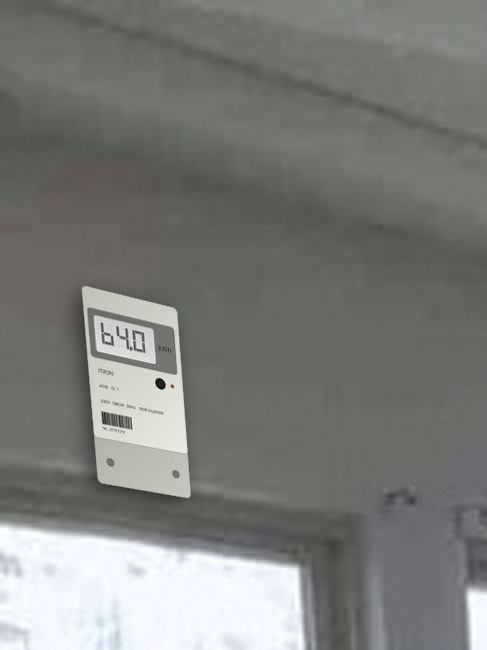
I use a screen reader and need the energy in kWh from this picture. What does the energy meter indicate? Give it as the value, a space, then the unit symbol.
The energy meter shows 64.0 kWh
